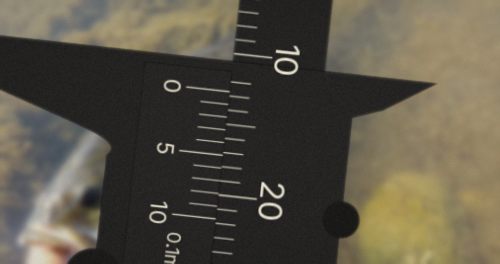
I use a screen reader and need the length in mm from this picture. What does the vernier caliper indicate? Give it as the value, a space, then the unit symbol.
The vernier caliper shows 12.7 mm
